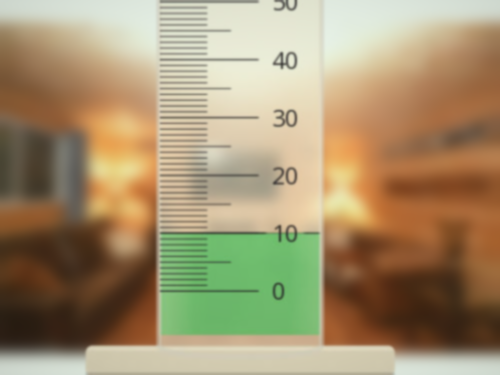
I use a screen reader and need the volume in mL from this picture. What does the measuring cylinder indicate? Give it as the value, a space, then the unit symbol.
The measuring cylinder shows 10 mL
